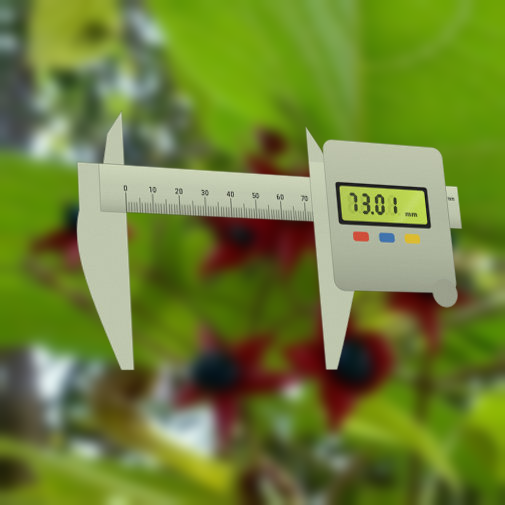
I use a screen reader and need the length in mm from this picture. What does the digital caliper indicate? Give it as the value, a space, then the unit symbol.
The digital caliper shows 73.01 mm
